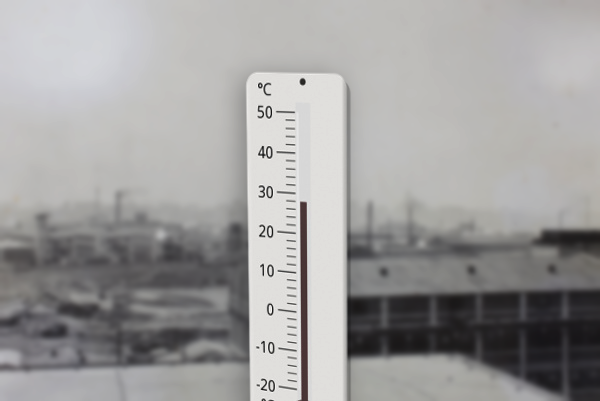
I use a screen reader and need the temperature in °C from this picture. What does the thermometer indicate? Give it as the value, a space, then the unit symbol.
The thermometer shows 28 °C
